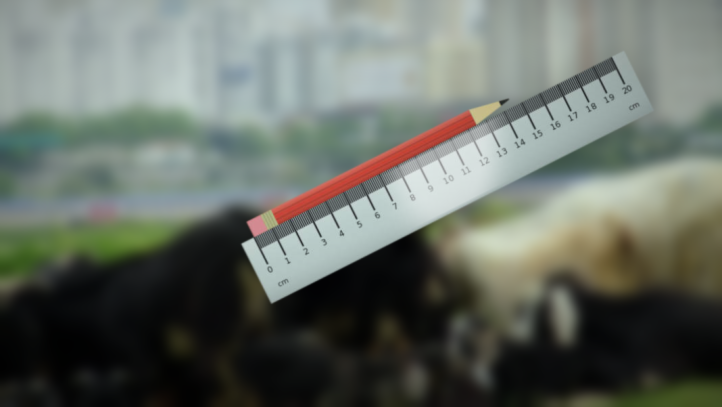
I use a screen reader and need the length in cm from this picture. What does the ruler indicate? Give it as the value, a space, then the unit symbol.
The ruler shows 14.5 cm
